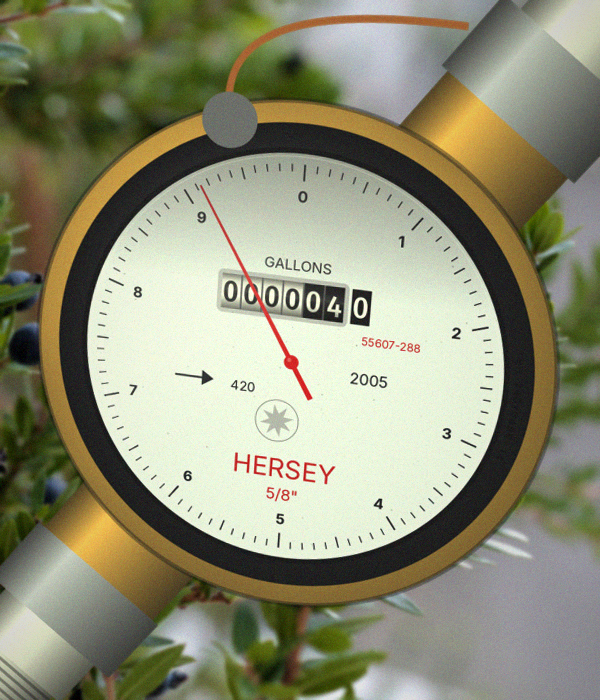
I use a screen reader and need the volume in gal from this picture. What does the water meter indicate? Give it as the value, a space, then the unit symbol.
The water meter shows 39.1 gal
